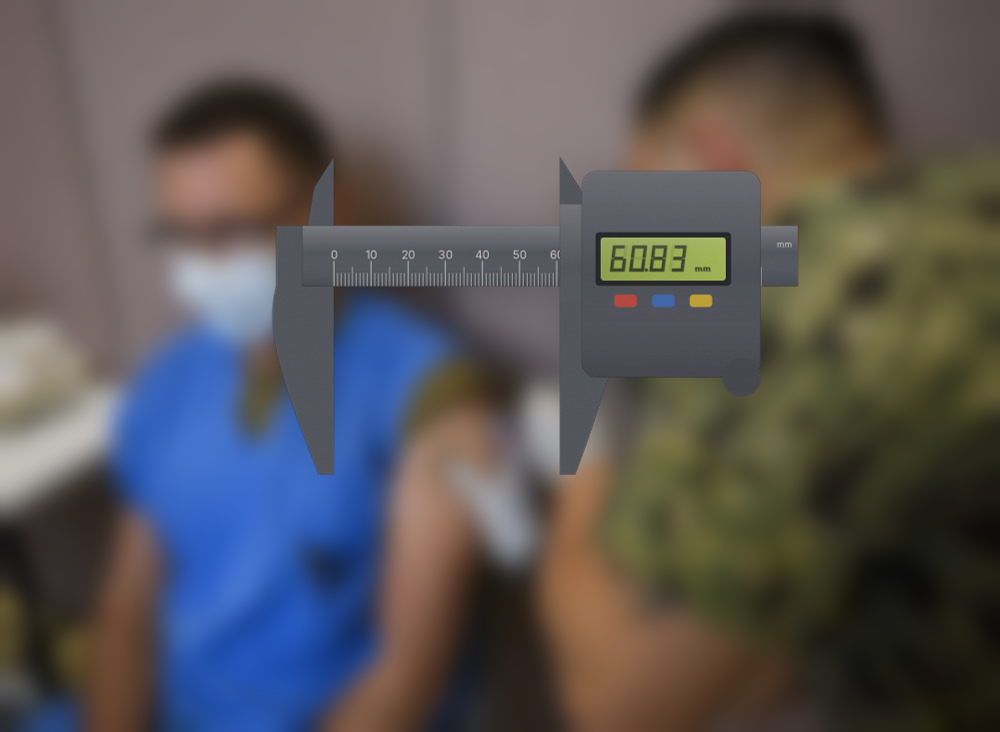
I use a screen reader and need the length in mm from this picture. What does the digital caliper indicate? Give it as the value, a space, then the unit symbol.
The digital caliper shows 60.83 mm
